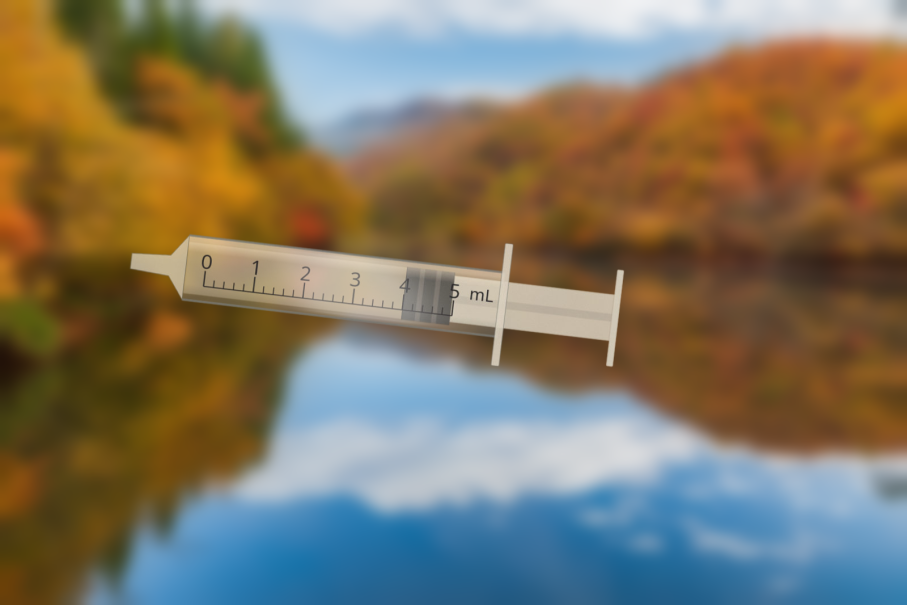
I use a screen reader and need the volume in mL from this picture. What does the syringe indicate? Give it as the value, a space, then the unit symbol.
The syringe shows 4 mL
